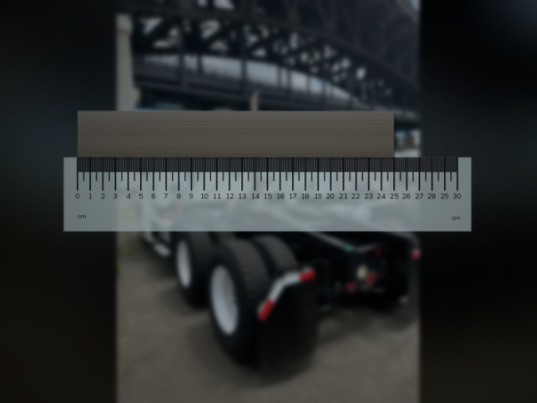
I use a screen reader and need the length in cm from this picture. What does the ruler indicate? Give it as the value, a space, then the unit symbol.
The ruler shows 25 cm
